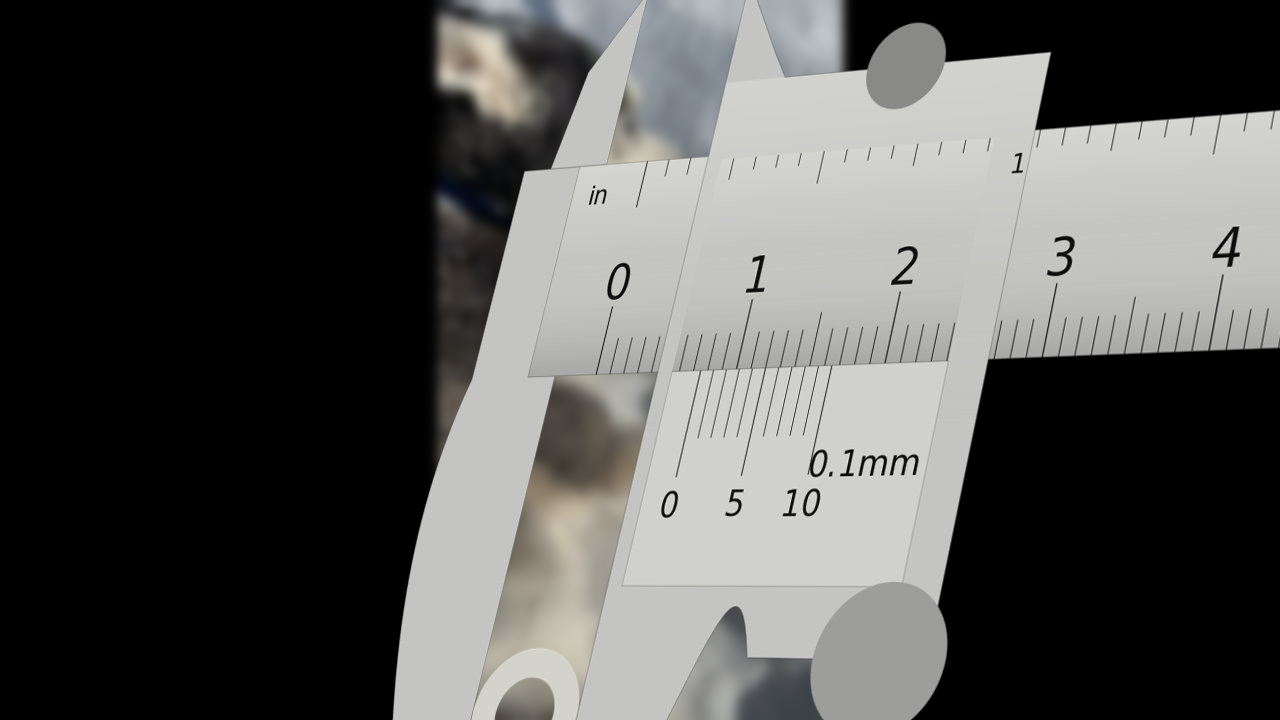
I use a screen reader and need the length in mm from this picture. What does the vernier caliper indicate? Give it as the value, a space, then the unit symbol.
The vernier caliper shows 7.5 mm
